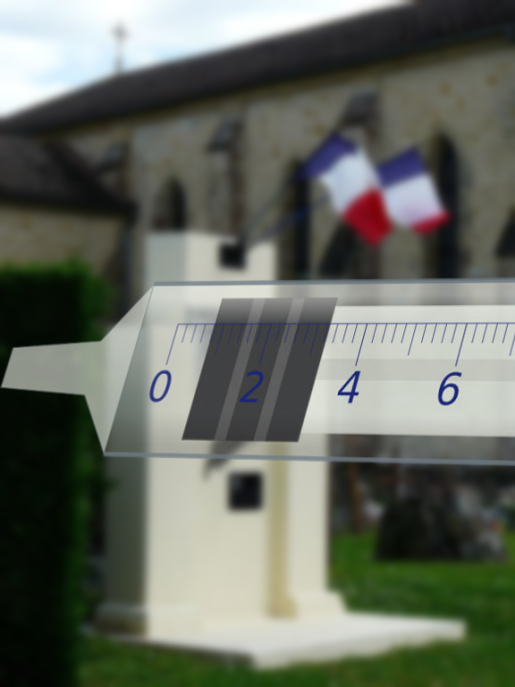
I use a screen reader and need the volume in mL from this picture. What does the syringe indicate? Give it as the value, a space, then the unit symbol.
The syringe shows 0.8 mL
